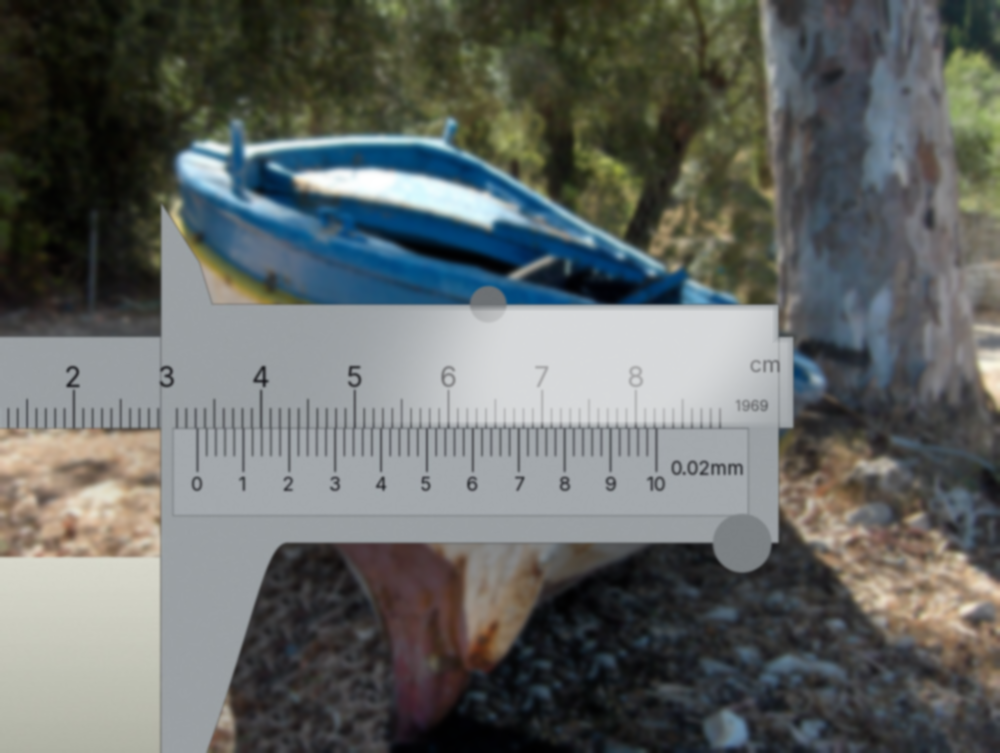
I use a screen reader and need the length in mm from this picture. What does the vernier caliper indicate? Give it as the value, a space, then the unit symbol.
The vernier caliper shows 33.2 mm
